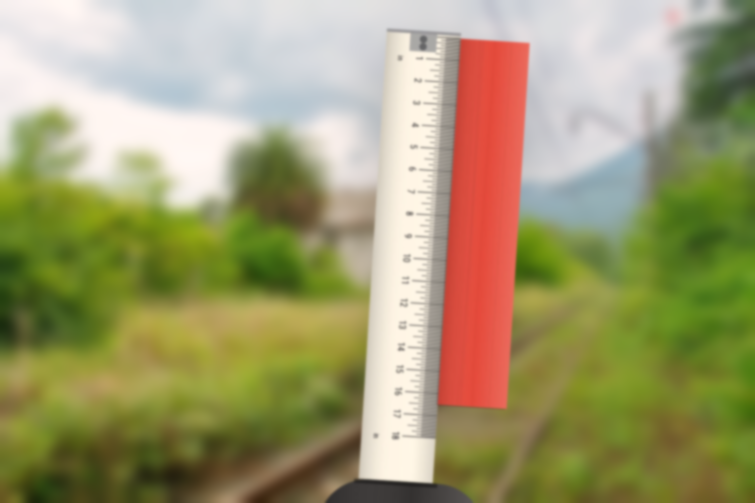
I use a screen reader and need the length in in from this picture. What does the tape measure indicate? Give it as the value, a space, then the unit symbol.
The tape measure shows 16.5 in
